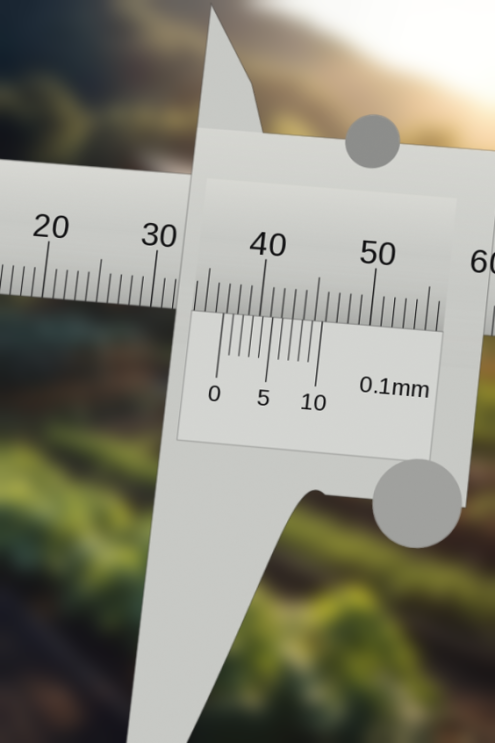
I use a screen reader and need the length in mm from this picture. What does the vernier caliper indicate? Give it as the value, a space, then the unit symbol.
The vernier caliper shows 36.7 mm
